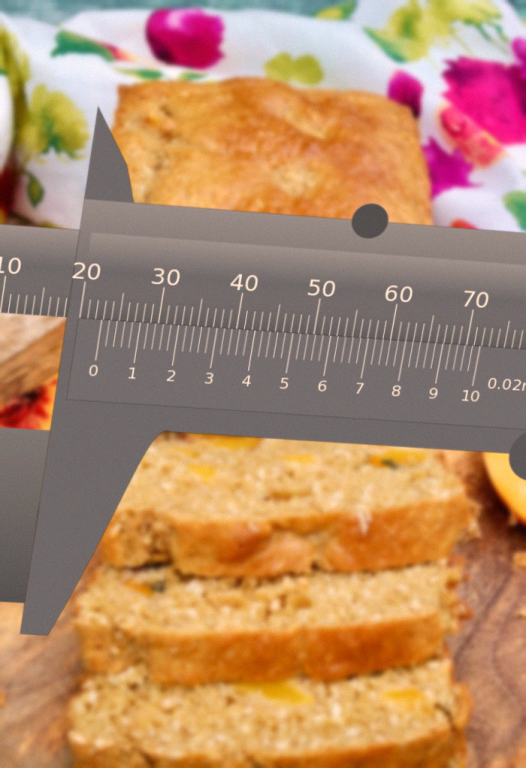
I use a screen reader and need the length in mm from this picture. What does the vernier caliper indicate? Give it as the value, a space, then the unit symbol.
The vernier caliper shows 22.8 mm
